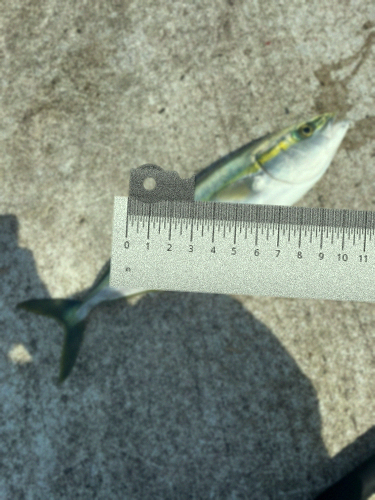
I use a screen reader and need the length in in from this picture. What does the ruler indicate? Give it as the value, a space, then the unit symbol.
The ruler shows 3 in
